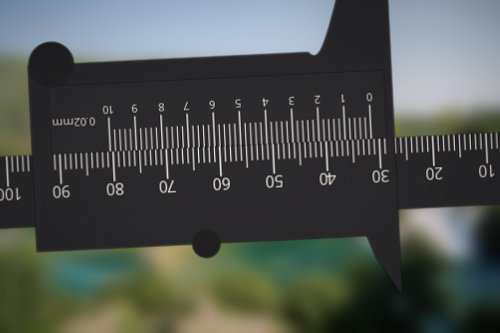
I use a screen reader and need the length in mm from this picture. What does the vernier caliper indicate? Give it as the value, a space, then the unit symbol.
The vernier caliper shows 31.5 mm
